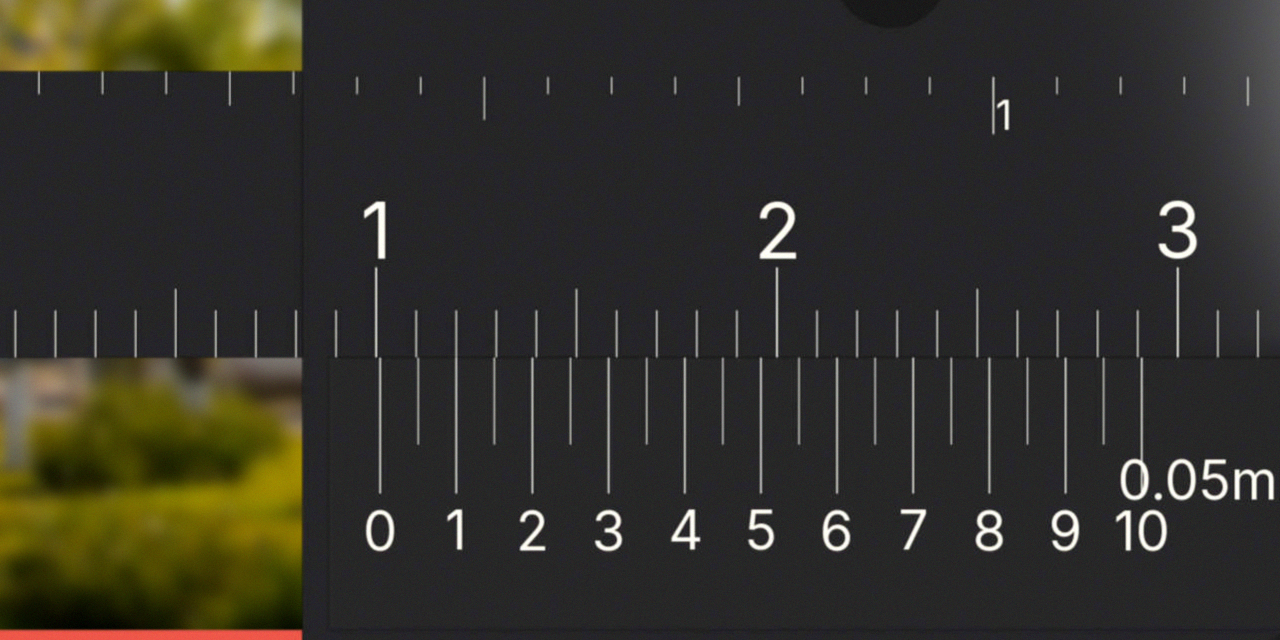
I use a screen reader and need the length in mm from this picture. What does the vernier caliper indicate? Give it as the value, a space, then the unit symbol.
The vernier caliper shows 10.10 mm
